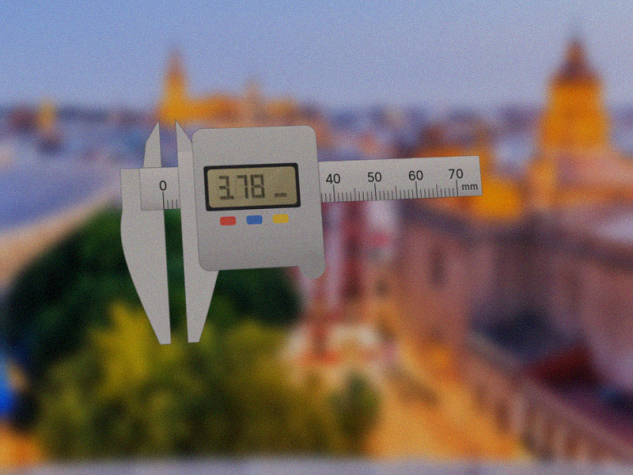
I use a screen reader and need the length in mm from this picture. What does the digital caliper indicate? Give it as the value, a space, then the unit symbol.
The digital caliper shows 3.78 mm
